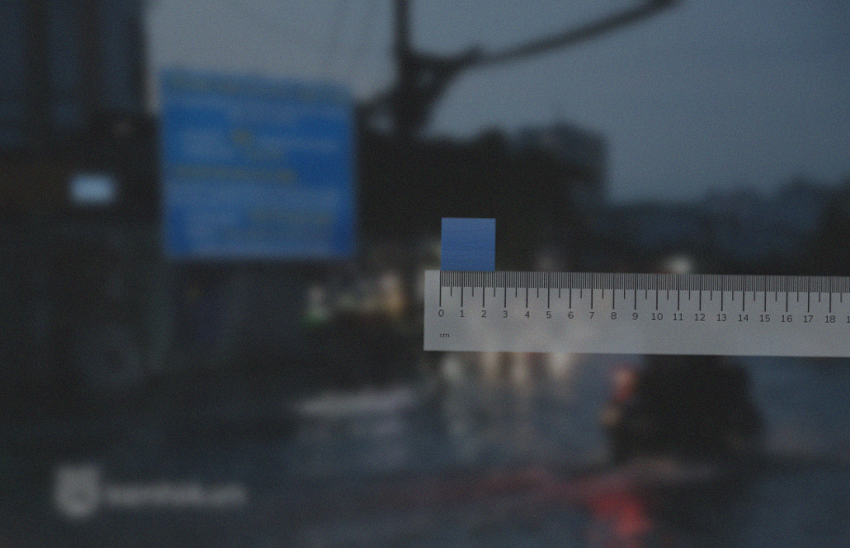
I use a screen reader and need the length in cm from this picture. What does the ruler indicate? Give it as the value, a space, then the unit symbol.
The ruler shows 2.5 cm
